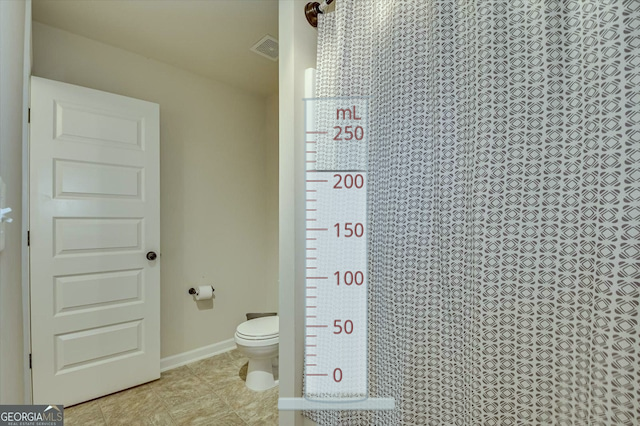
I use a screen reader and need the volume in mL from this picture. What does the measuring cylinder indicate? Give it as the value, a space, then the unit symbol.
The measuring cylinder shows 210 mL
